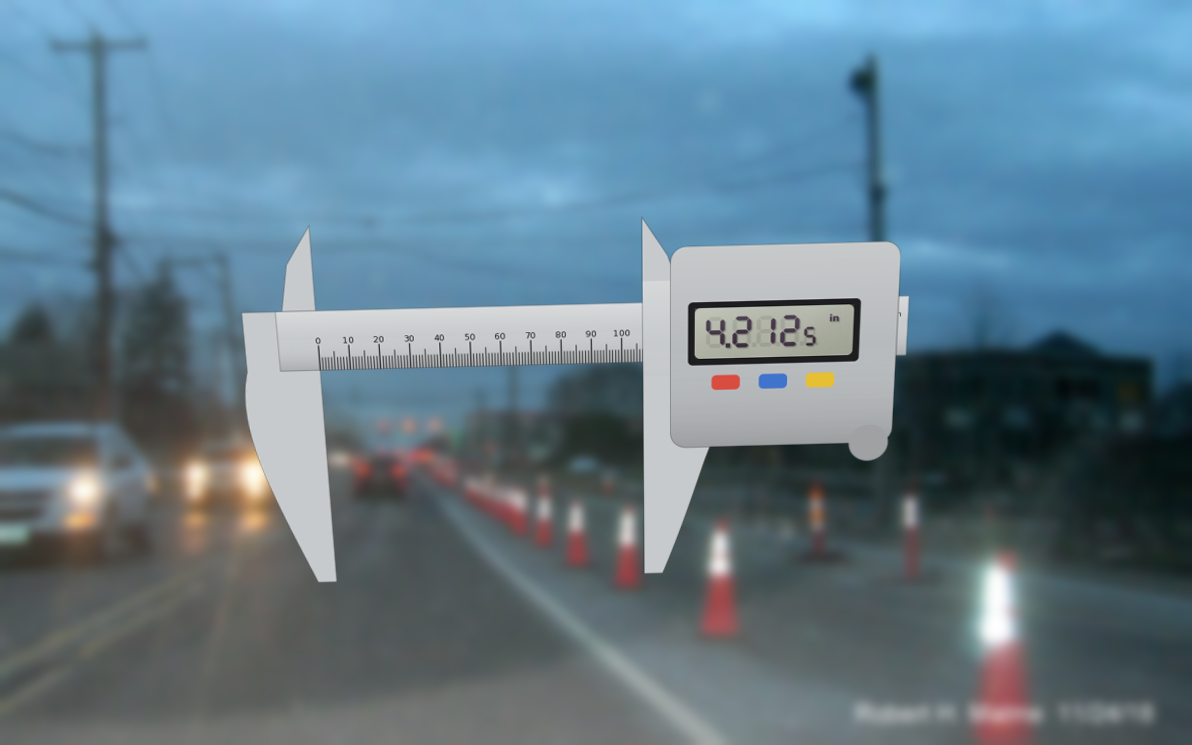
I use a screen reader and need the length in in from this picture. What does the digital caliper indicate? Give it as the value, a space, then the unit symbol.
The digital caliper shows 4.2125 in
